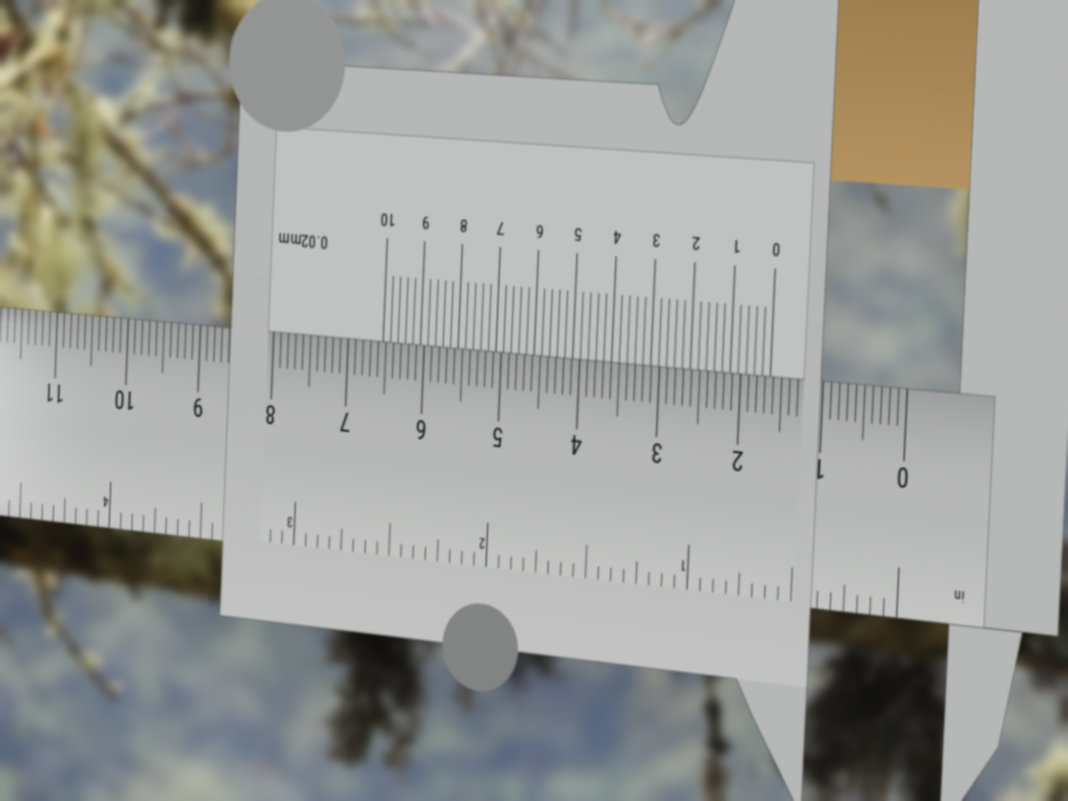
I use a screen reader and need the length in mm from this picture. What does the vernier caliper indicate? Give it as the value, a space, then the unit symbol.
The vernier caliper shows 16.4 mm
